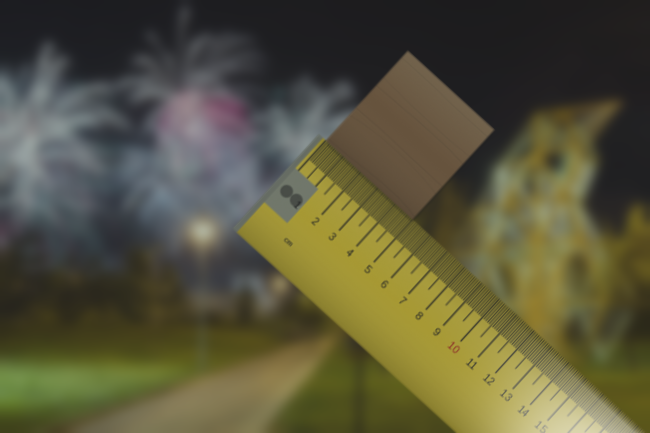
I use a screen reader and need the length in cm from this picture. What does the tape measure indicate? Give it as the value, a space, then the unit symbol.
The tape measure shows 5 cm
